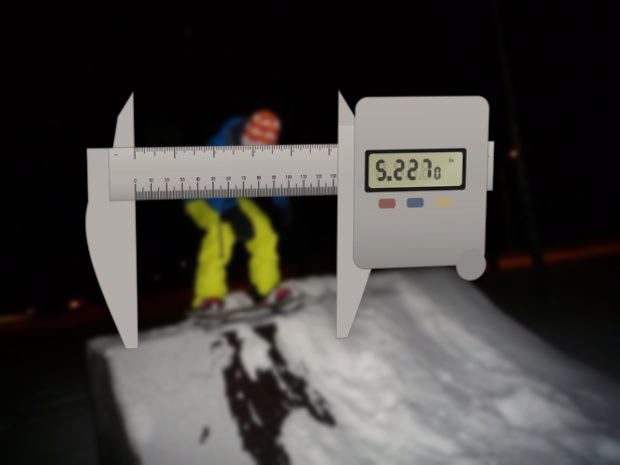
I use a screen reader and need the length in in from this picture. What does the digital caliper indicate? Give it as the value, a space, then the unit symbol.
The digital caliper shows 5.2270 in
